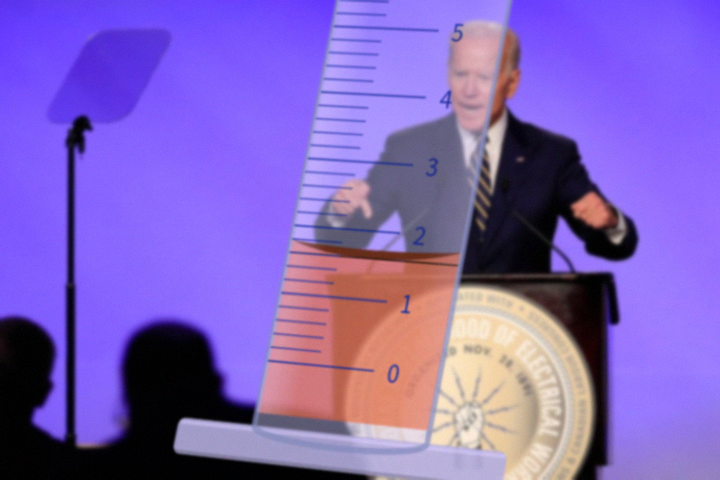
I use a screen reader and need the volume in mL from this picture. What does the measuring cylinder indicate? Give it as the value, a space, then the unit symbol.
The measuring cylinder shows 1.6 mL
